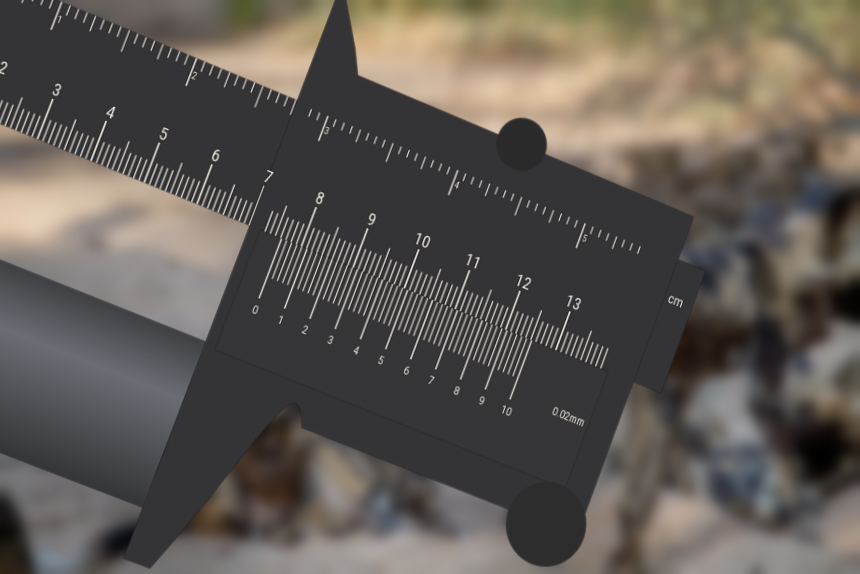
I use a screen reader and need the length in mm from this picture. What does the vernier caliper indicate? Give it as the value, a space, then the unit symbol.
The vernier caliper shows 76.2 mm
